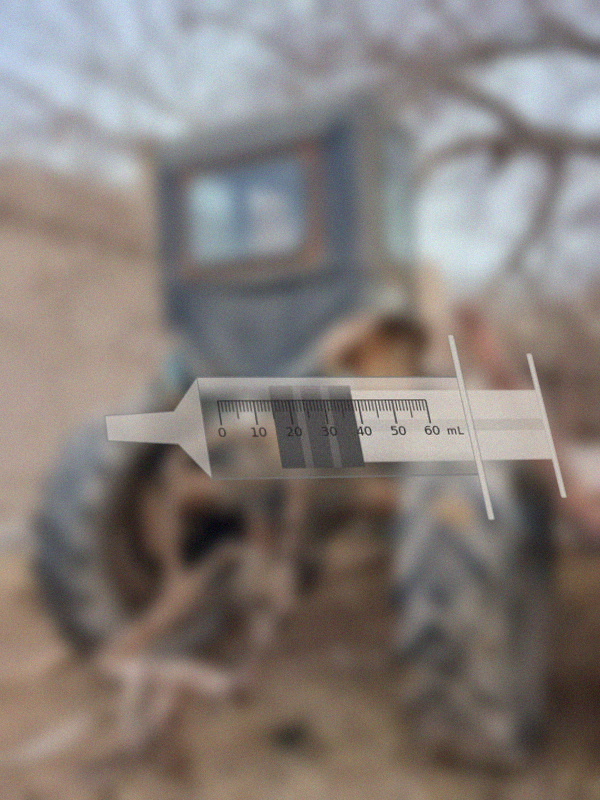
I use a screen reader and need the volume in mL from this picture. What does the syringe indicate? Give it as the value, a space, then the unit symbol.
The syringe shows 15 mL
